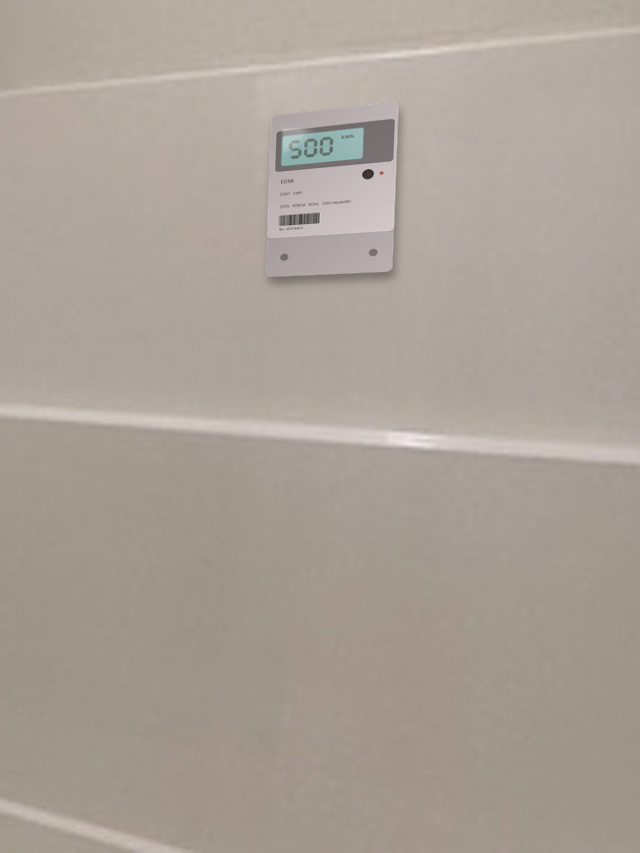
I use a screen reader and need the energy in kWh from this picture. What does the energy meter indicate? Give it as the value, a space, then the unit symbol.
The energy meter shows 500 kWh
